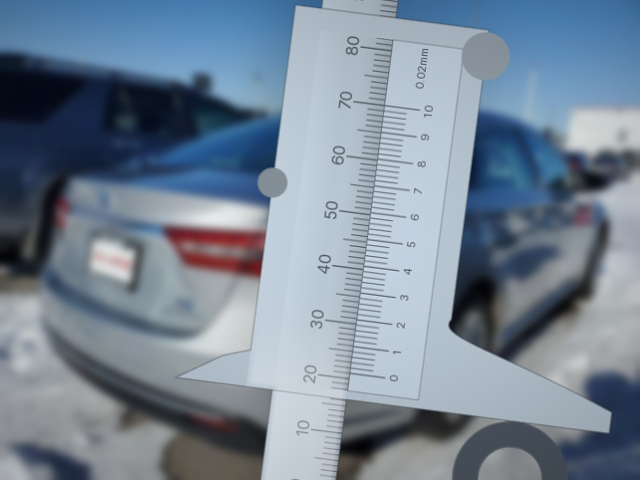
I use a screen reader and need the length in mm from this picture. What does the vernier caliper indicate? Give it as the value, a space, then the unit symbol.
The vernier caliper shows 21.0 mm
